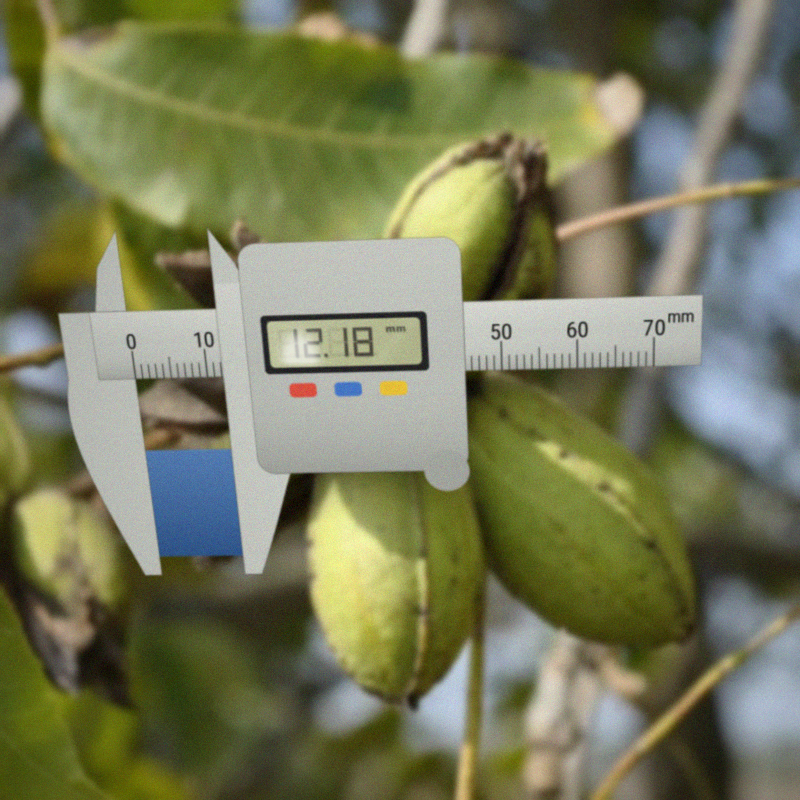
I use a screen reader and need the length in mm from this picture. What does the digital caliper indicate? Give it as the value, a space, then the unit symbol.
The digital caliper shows 12.18 mm
